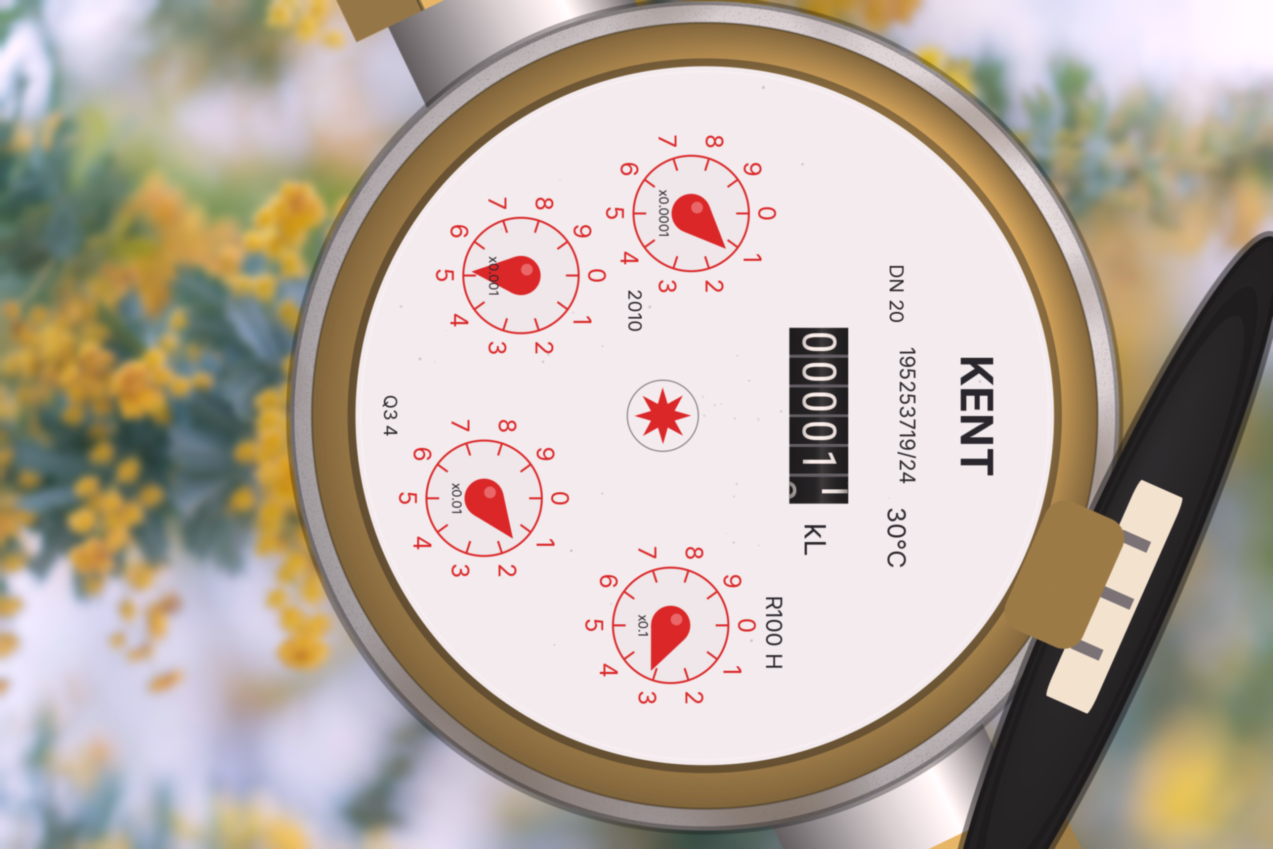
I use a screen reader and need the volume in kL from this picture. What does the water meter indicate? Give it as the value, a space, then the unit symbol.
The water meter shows 11.3151 kL
